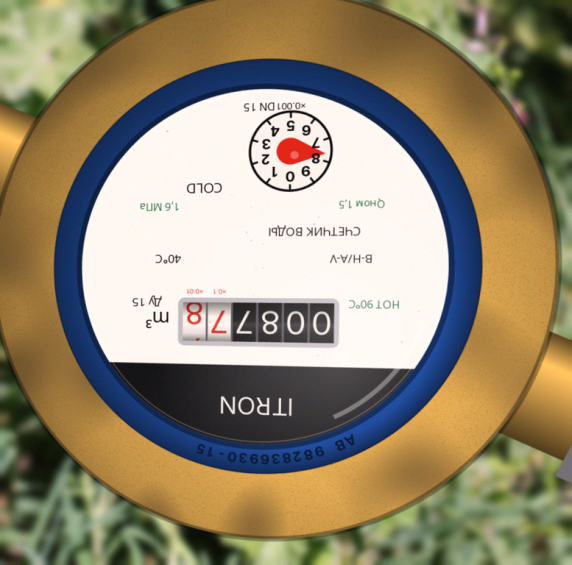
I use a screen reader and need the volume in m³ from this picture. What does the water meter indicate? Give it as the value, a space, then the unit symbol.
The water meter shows 87.777 m³
